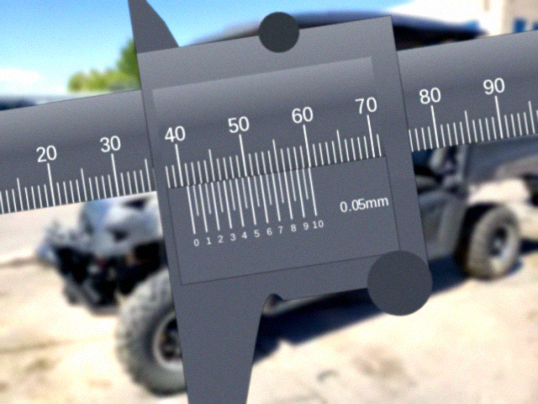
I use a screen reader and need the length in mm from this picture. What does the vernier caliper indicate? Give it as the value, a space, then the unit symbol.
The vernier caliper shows 40.8 mm
